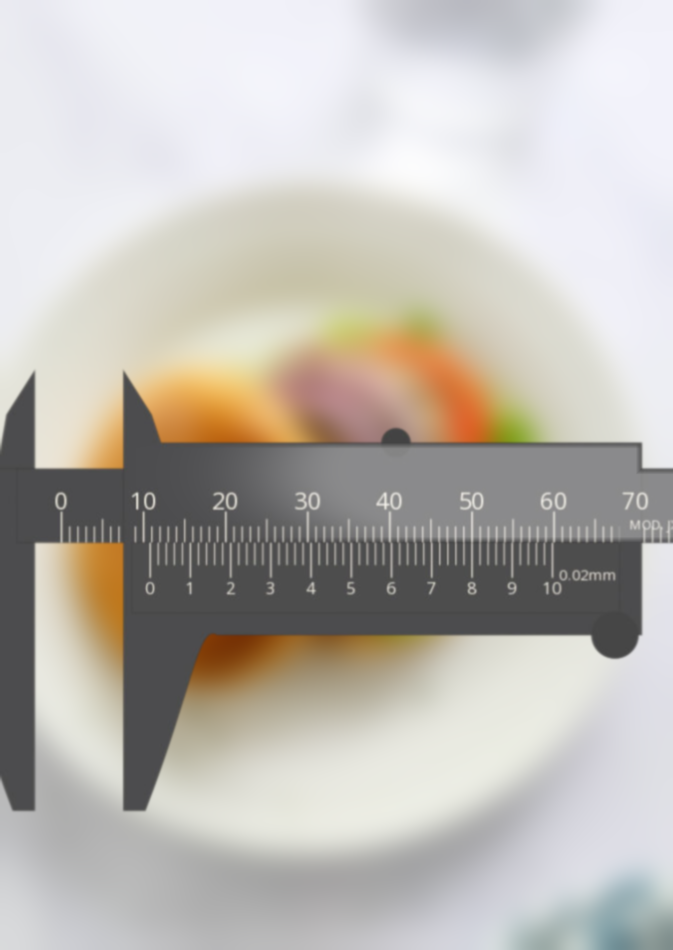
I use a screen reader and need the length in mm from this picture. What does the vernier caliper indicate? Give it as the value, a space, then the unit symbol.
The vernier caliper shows 10.8 mm
